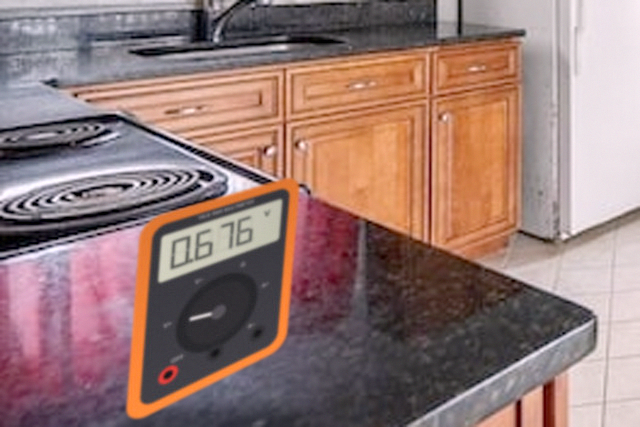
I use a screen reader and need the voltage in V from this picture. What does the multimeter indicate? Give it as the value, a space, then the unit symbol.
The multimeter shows 0.676 V
